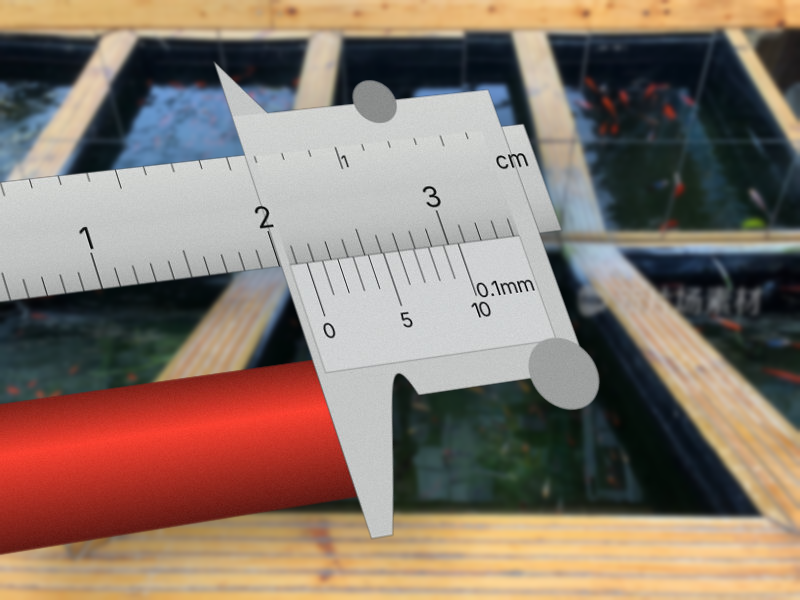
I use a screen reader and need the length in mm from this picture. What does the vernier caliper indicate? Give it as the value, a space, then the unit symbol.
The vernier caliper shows 21.6 mm
